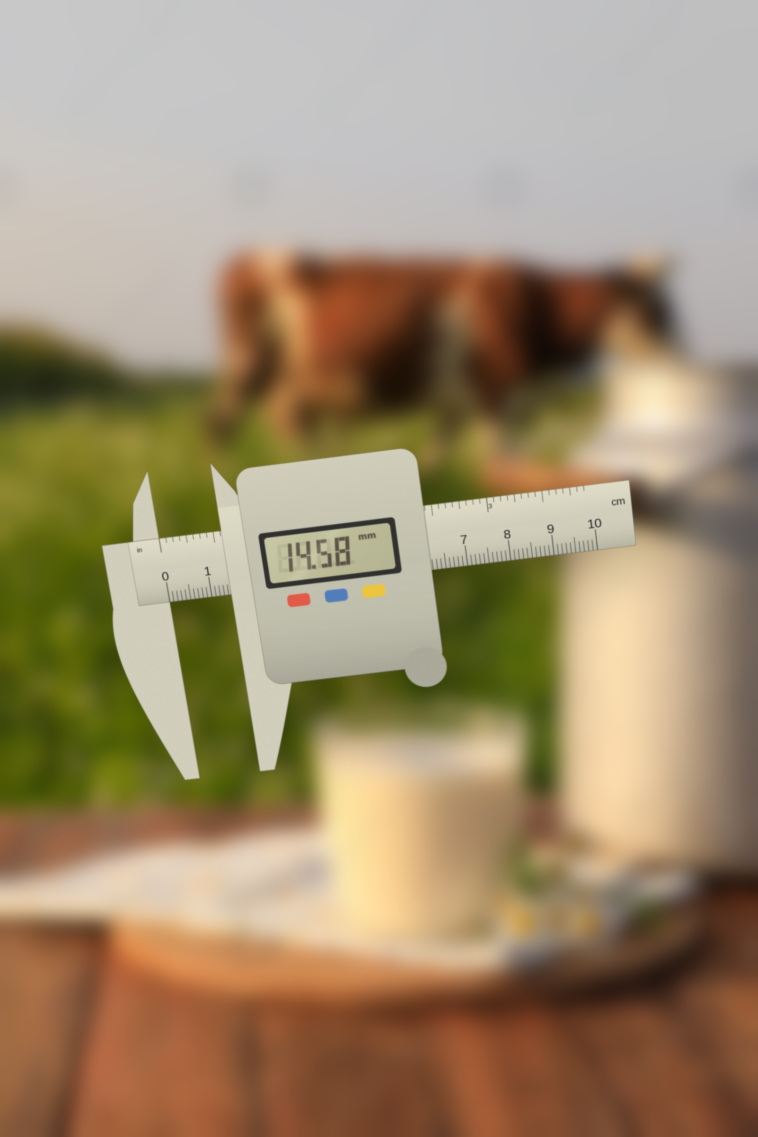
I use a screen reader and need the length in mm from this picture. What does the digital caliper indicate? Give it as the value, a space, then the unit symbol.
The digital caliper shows 14.58 mm
